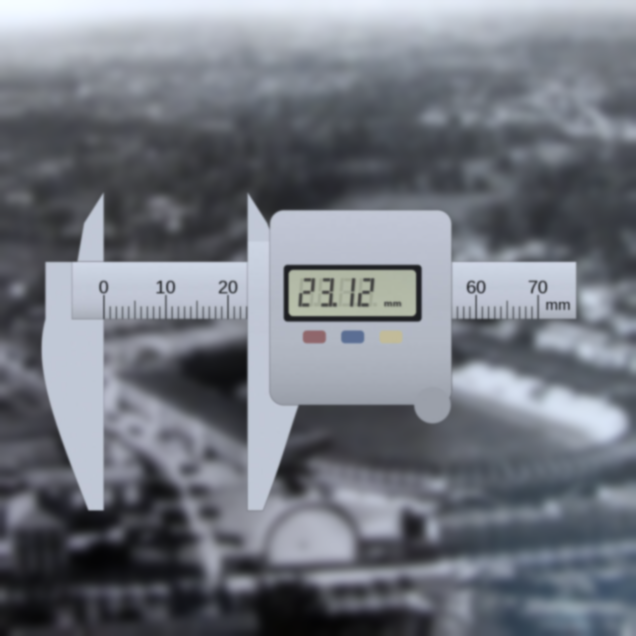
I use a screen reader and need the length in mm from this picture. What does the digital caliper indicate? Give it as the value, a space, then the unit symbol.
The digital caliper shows 23.12 mm
